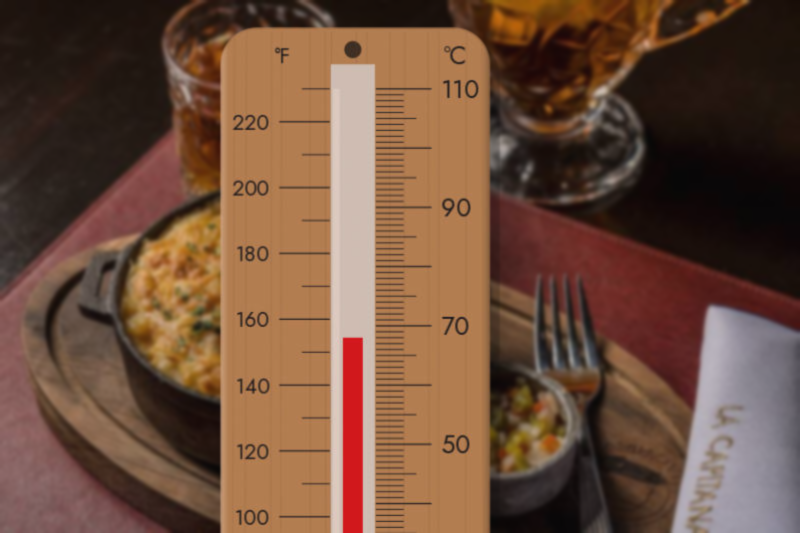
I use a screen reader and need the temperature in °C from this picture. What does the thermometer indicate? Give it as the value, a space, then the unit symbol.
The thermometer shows 68 °C
